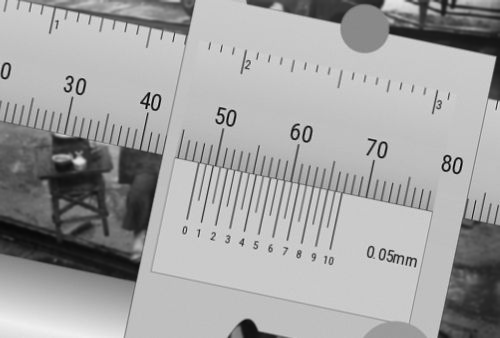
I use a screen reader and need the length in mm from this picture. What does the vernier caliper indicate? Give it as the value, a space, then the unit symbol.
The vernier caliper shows 47.8 mm
